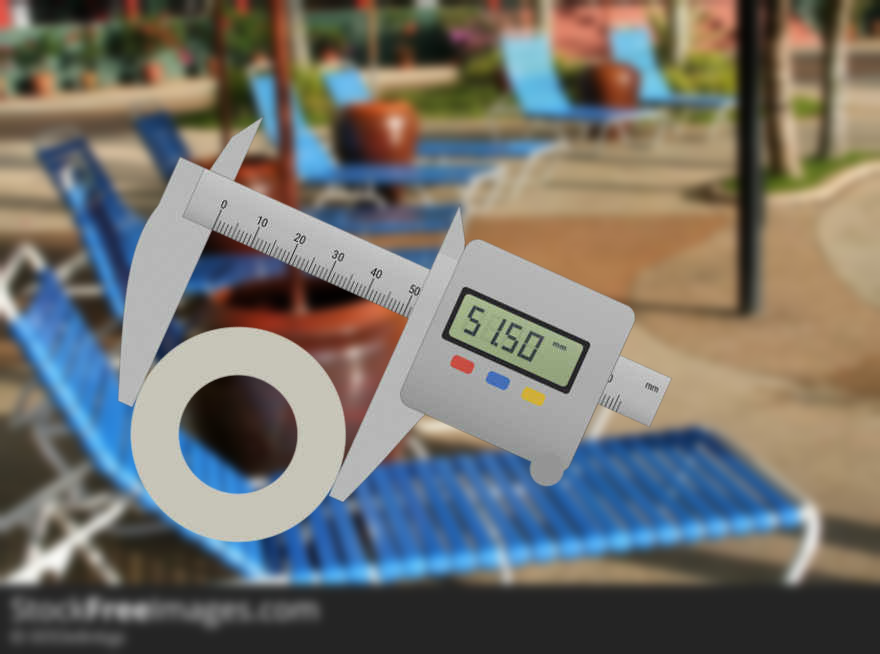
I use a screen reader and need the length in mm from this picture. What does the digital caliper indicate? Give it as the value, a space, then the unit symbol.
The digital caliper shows 51.50 mm
